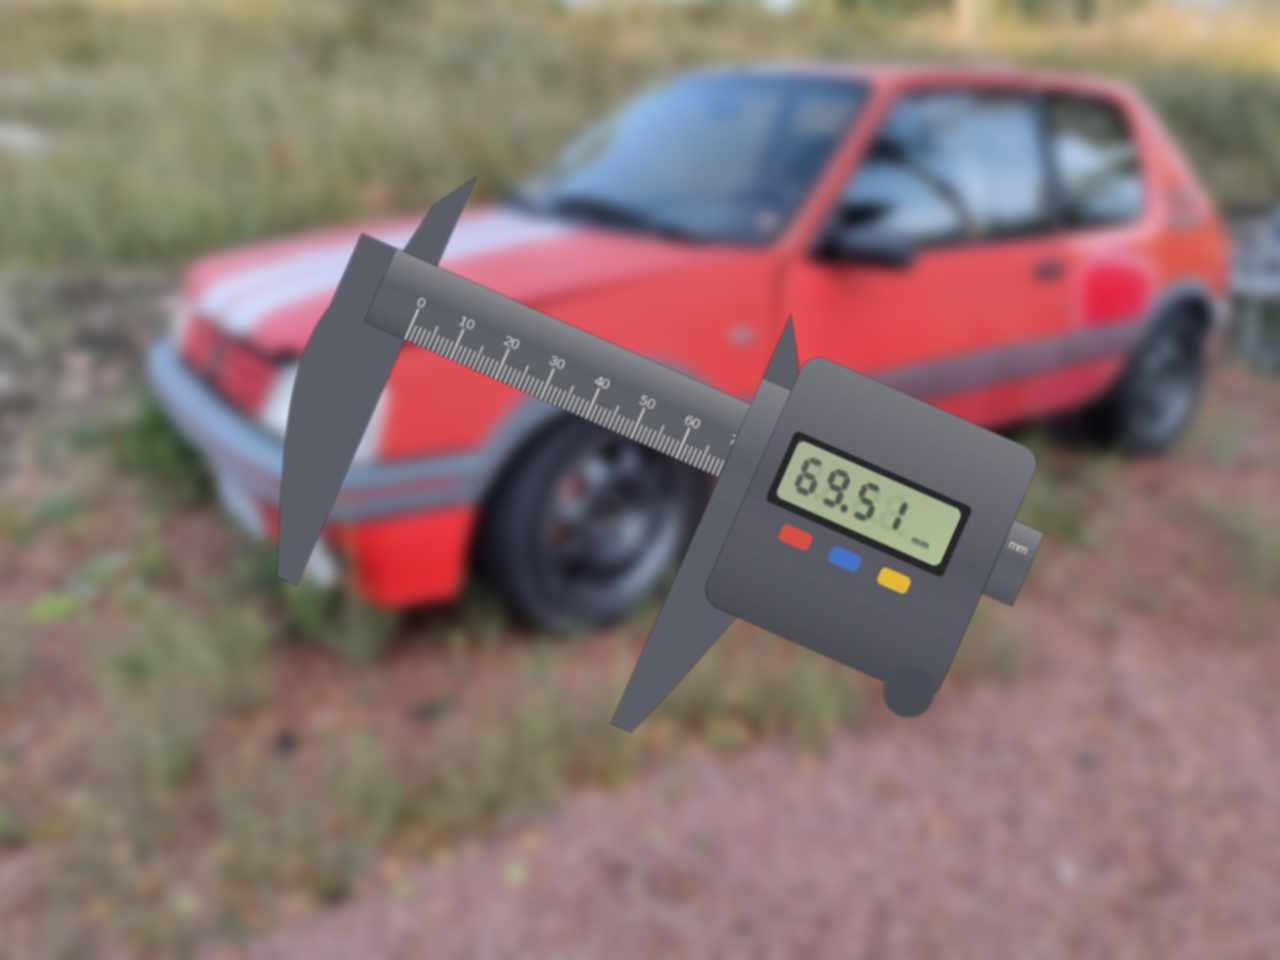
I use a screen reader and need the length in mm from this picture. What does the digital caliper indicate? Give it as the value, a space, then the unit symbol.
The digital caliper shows 69.51 mm
